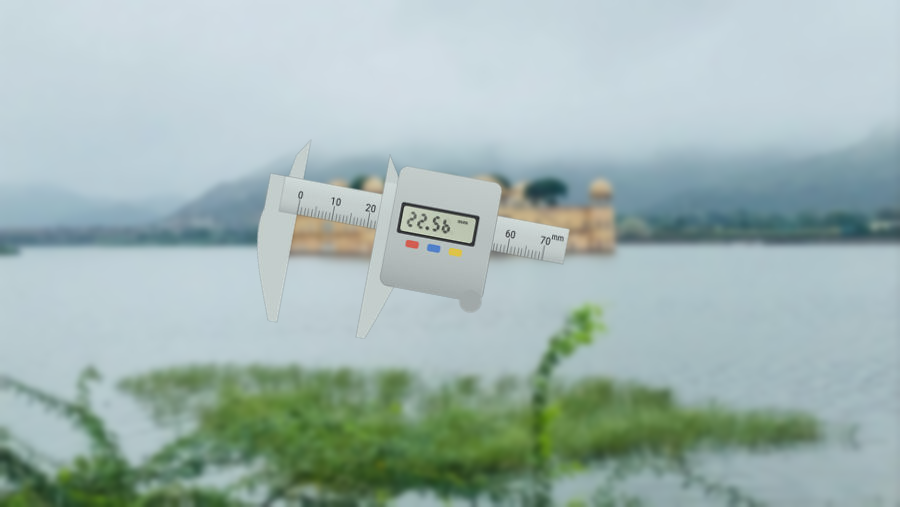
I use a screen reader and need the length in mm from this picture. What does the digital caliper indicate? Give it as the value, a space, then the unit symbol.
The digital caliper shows 22.56 mm
